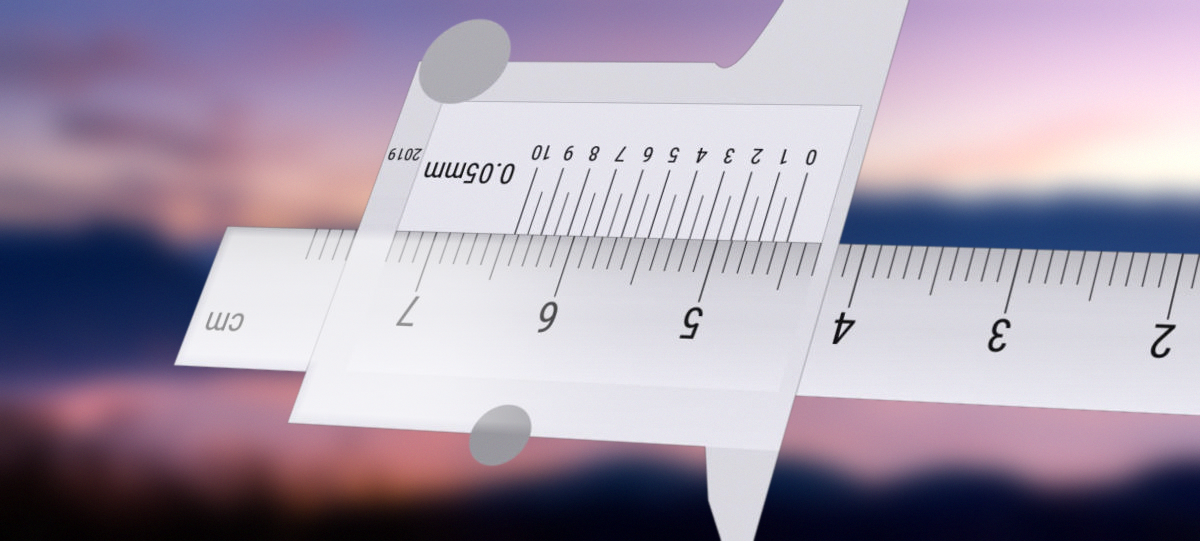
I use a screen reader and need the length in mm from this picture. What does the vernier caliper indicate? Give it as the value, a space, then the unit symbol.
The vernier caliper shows 45.3 mm
